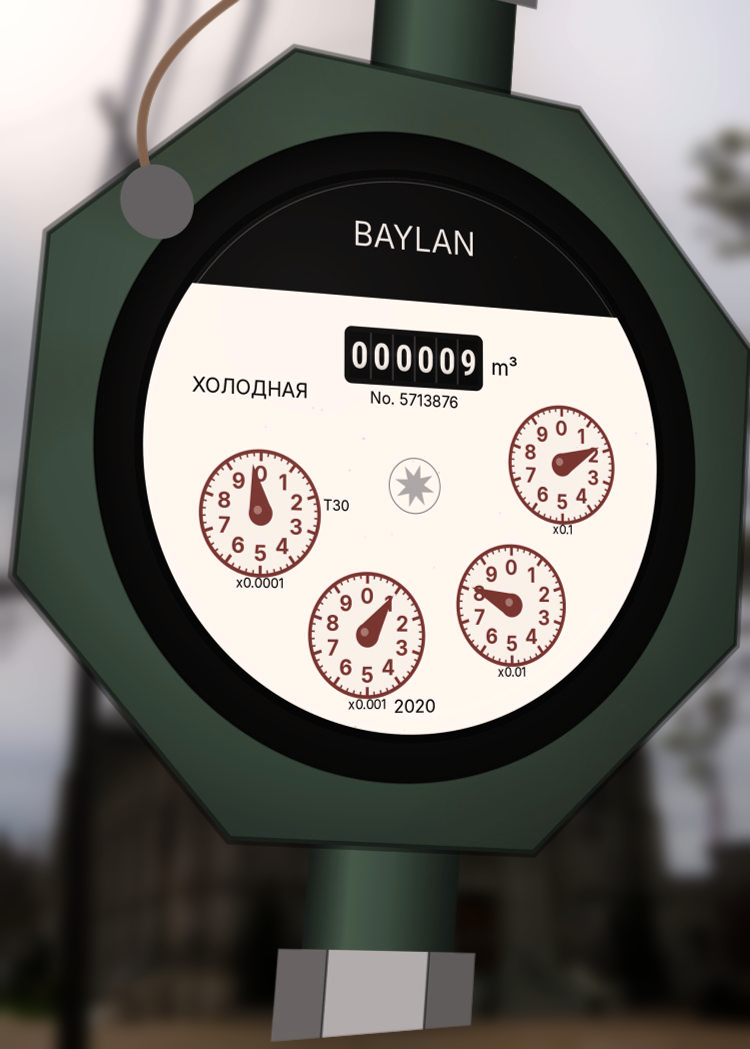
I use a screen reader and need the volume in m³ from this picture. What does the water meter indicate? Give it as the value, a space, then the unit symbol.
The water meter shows 9.1809 m³
